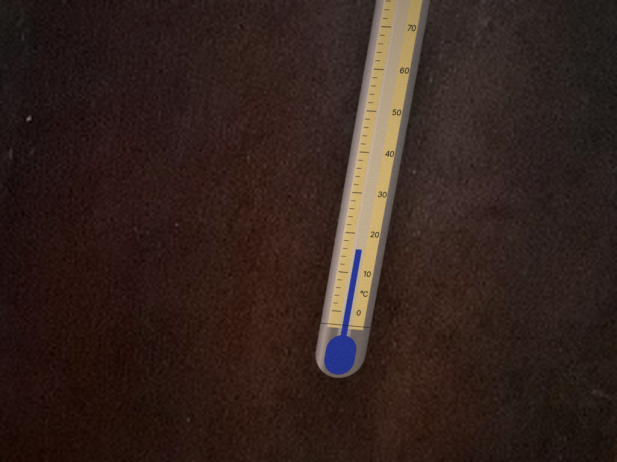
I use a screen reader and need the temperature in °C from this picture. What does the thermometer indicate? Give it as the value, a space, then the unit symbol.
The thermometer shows 16 °C
